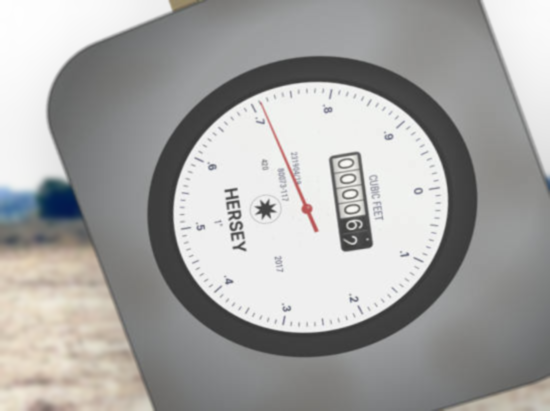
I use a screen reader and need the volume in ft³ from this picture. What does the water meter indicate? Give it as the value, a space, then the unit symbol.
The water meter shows 61.71 ft³
